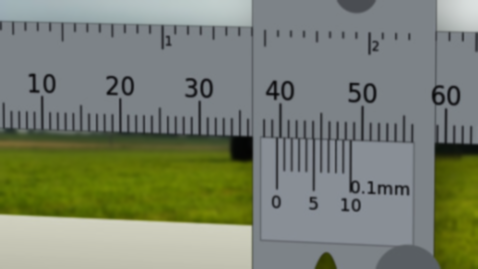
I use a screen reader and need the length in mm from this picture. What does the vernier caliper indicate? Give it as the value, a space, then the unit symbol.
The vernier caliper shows 39.6 mm
